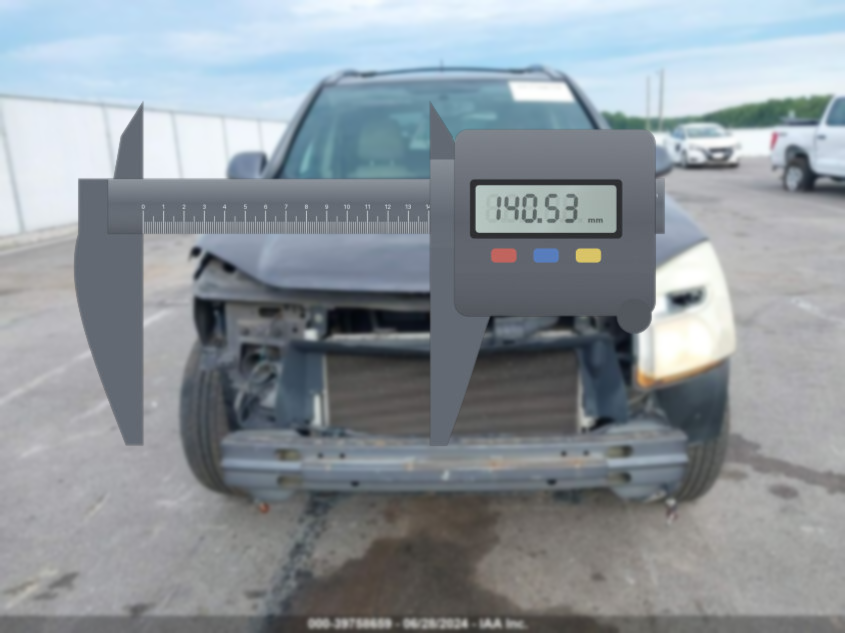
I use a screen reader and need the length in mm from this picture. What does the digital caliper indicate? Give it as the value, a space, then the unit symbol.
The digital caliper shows 140.53 mm
